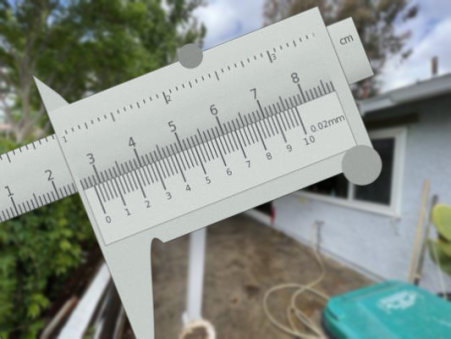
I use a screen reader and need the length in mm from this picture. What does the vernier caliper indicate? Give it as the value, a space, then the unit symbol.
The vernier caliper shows 28.5 mm
